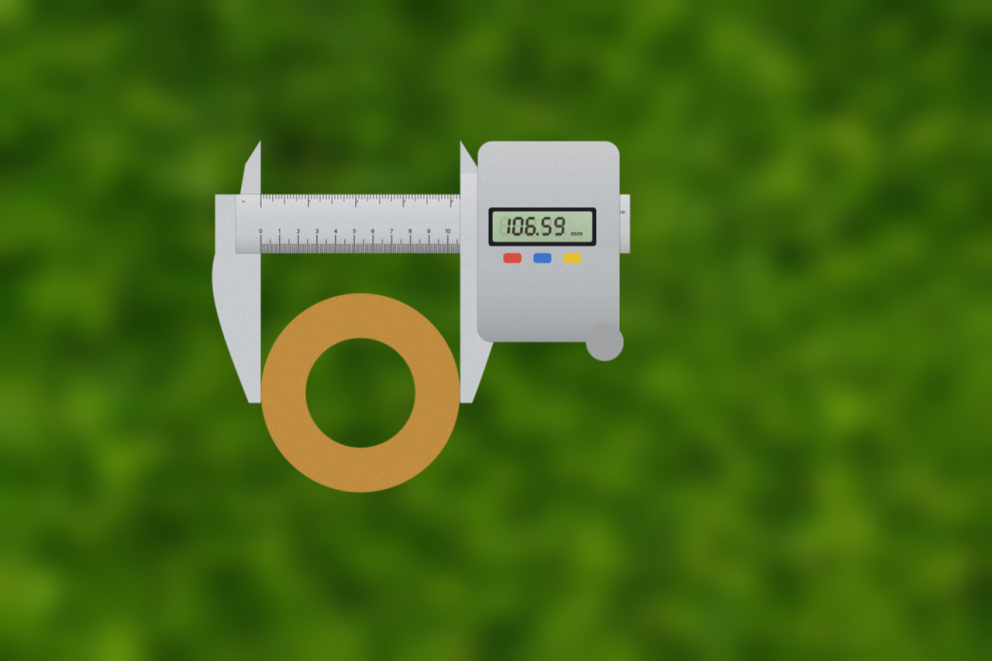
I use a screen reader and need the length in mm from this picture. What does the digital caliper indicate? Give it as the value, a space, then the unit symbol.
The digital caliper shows 106.59 mm
